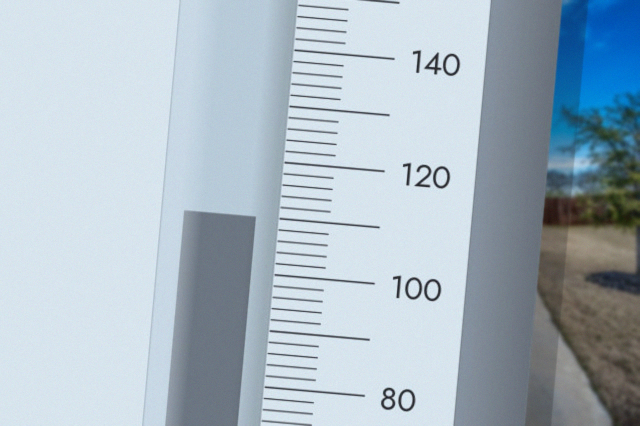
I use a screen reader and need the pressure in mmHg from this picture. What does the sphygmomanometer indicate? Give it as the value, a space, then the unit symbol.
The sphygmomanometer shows 110 mmHg
